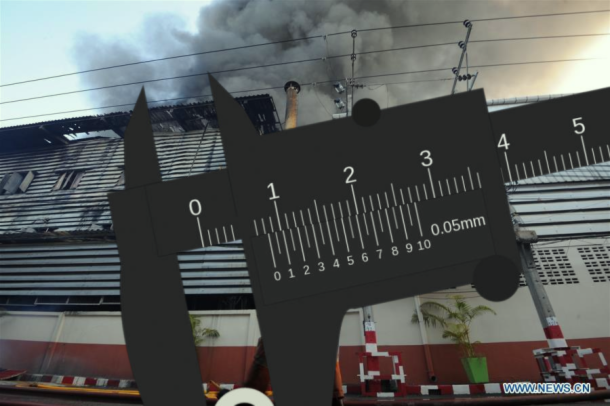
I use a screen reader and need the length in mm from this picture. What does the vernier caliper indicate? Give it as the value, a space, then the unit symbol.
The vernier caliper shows 8.4 mm
